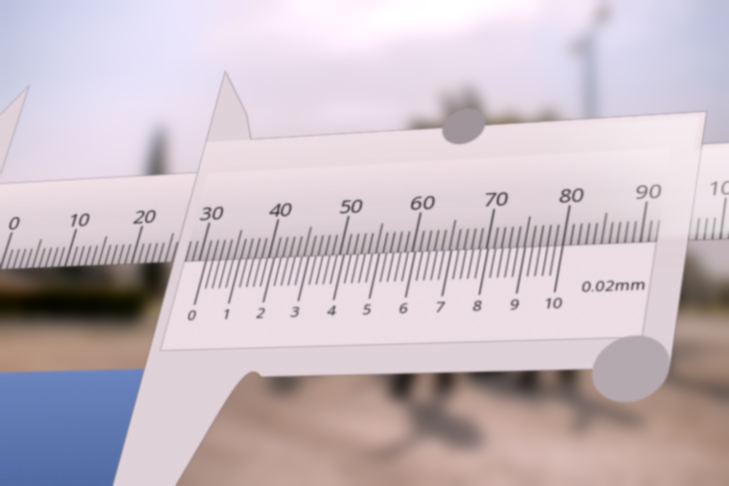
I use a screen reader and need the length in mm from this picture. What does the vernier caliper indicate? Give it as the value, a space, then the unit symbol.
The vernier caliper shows 31.0 mm
